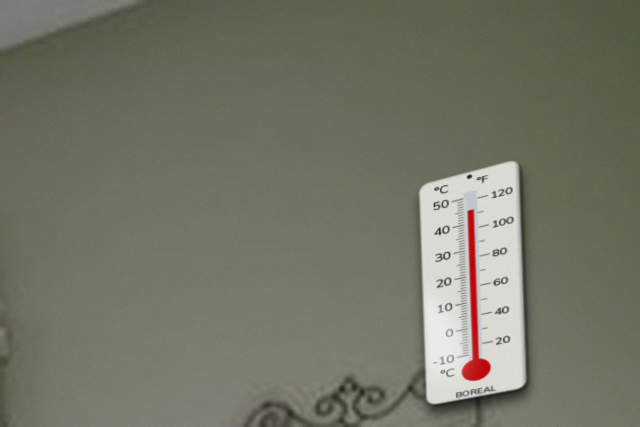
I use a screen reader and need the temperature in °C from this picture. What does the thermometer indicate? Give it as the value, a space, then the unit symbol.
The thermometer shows 45 °C
